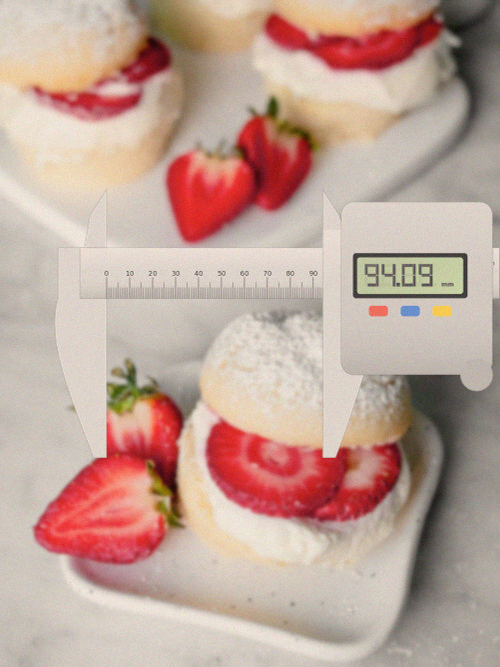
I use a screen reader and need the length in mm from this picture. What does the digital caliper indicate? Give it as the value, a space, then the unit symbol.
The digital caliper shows 94.09 mm
